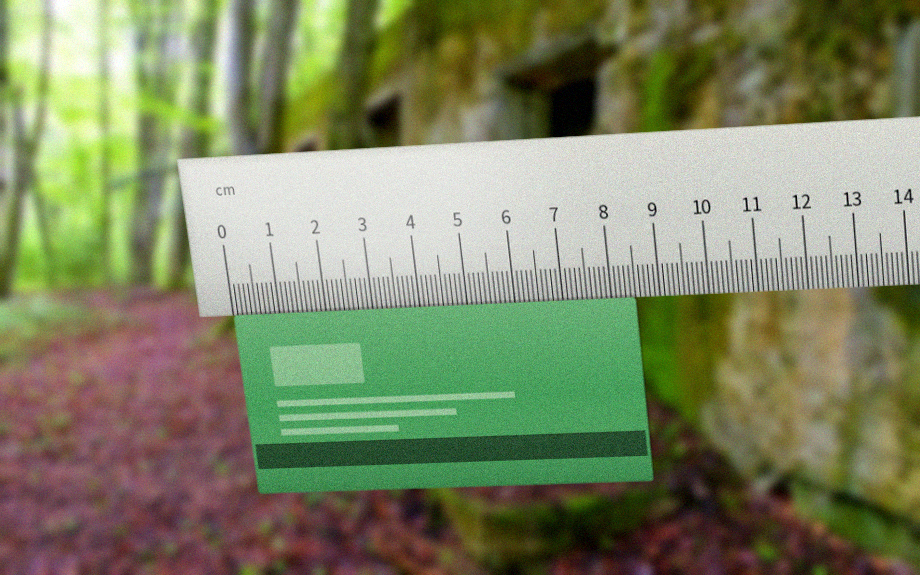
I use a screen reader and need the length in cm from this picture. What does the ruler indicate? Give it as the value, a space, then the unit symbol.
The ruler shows 8.5 cm
